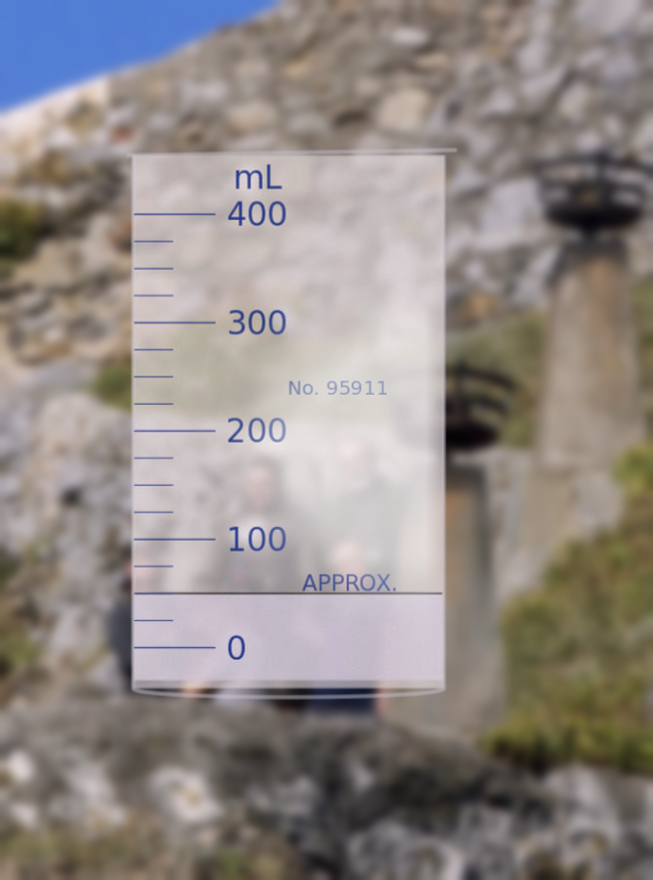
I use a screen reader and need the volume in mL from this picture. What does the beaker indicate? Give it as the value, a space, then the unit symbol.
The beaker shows 50 mL
